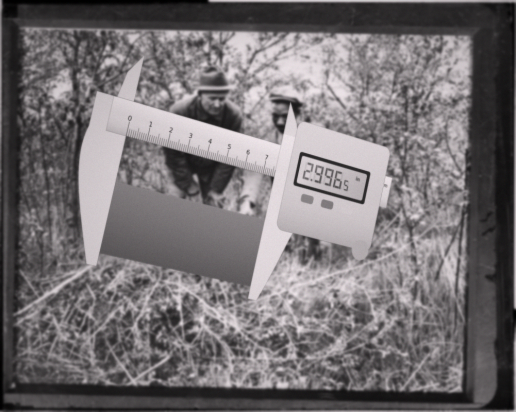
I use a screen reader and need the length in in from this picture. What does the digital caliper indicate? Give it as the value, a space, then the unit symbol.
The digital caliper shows 2.9965 in
